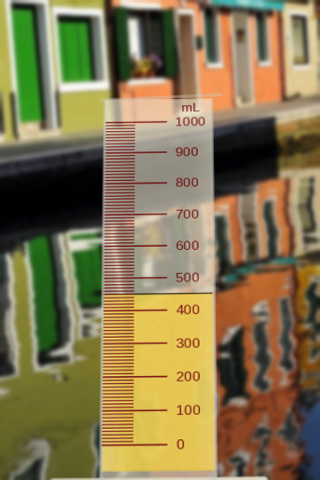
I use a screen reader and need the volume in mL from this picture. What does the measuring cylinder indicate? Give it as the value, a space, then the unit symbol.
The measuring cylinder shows 450 mL
